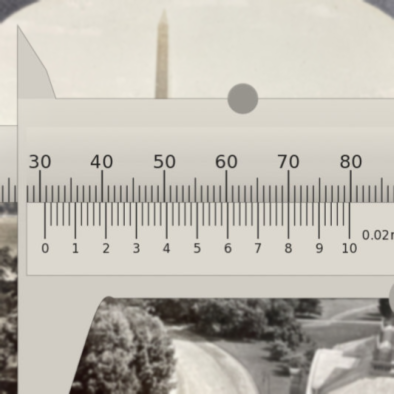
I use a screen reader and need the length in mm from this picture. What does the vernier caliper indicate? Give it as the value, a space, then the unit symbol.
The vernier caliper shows 30.8 mm
